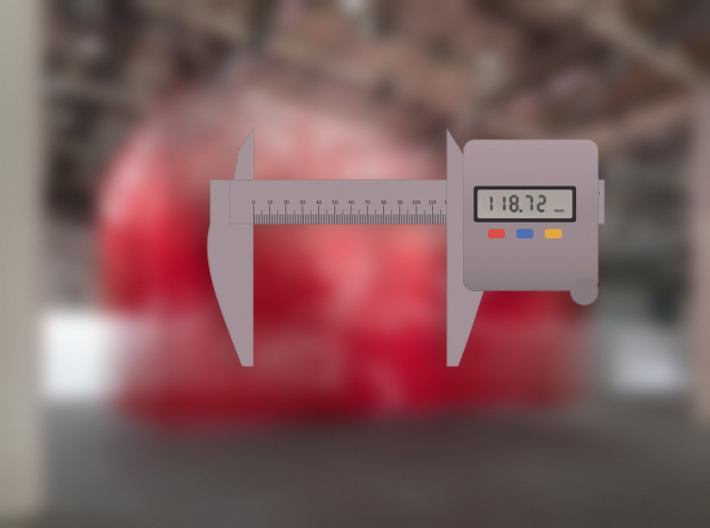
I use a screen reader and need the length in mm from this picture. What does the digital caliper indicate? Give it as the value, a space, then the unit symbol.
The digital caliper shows 118.72 mm
